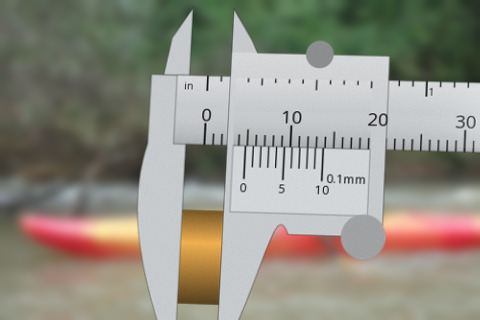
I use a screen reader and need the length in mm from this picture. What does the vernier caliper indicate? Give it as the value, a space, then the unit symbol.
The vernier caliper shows 4.8 mm
